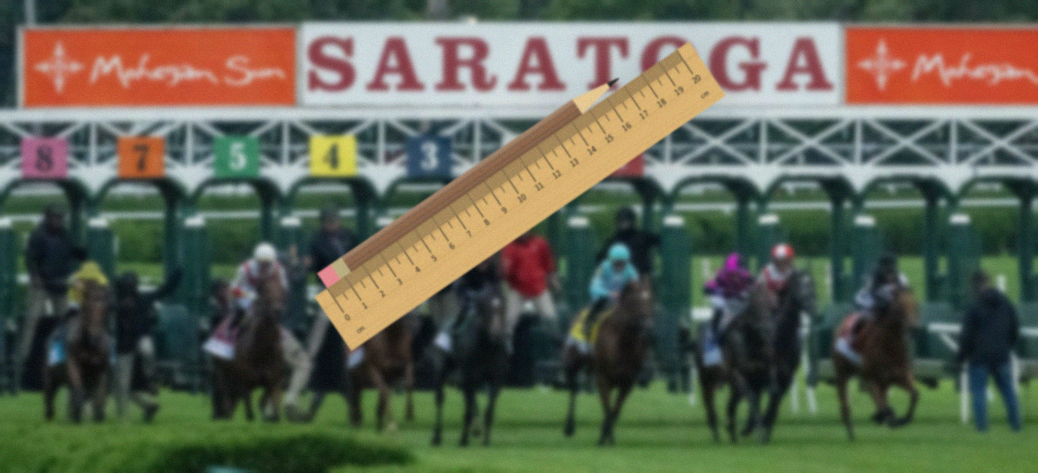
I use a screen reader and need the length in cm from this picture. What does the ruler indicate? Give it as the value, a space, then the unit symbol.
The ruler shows 17 cm
